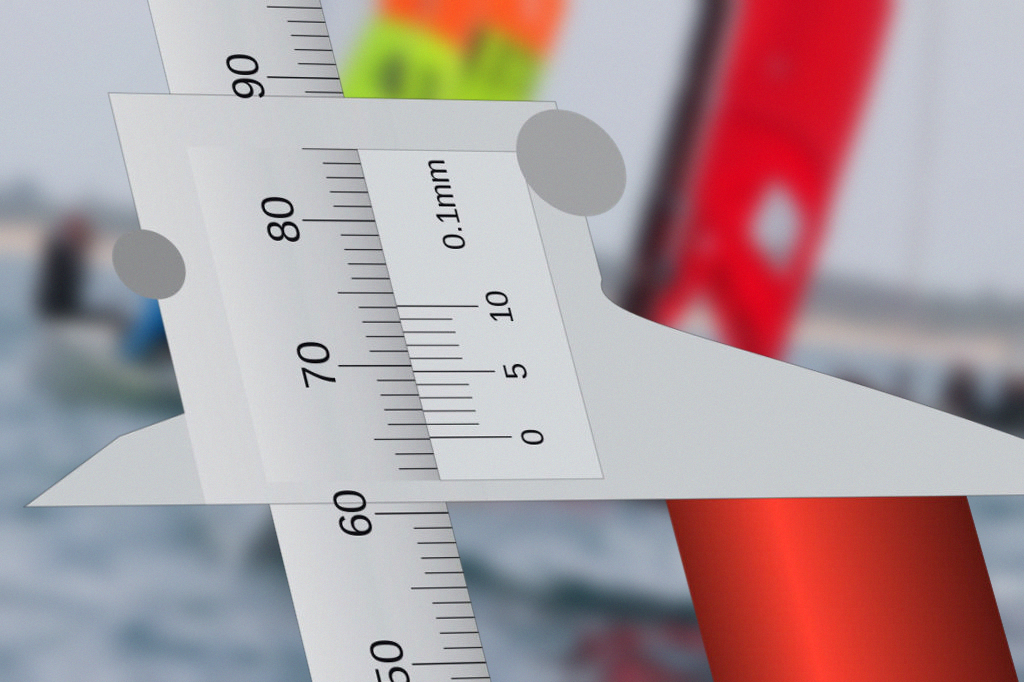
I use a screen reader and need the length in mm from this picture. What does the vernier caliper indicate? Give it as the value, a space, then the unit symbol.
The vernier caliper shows 65.1 mm
